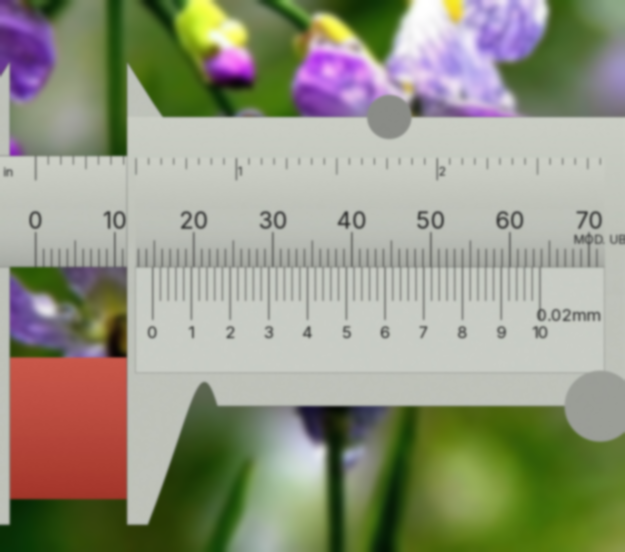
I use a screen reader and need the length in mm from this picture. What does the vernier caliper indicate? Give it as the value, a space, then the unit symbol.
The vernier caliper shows 14.8 mm
